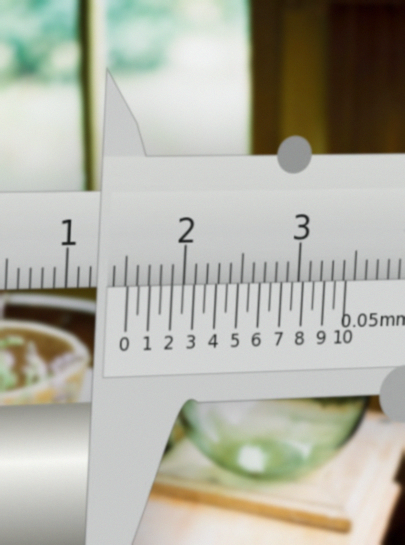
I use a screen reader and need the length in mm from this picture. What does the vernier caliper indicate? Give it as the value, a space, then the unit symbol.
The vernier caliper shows 15.2 mm
